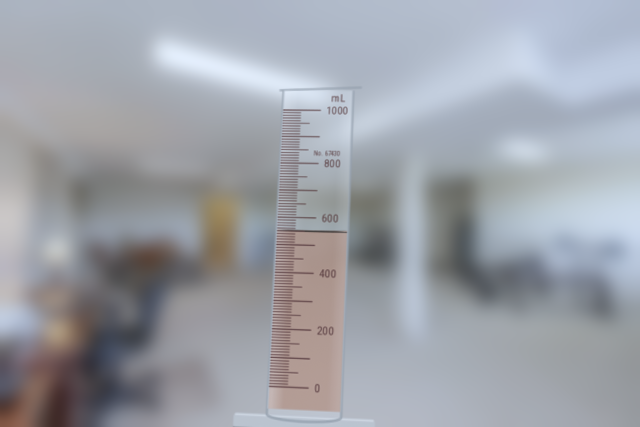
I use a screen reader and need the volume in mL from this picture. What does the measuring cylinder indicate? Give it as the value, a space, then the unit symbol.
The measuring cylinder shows 550 mL
